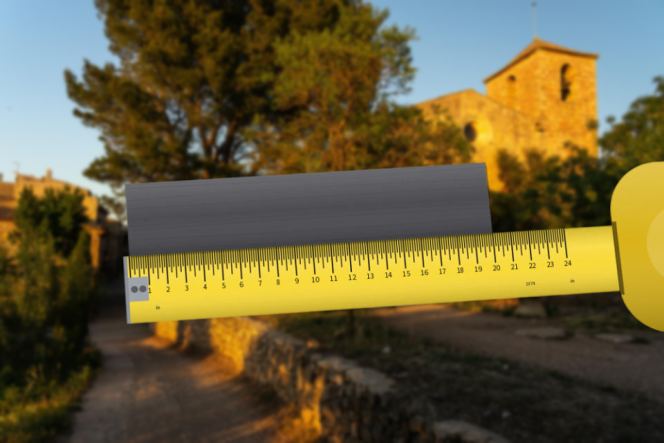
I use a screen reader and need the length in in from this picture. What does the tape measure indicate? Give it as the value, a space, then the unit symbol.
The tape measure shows 20 in
